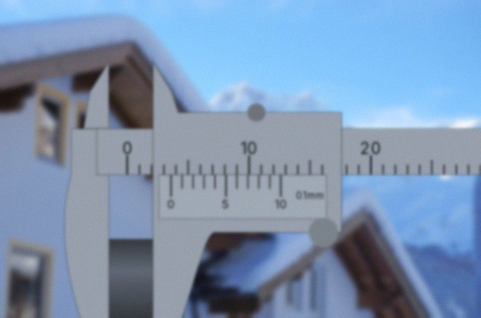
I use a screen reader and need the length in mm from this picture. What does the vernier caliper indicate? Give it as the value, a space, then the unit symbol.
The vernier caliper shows 3.6 mm
